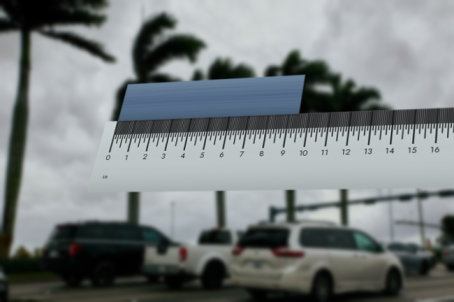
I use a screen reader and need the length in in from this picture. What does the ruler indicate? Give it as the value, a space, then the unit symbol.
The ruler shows 9.5 in
